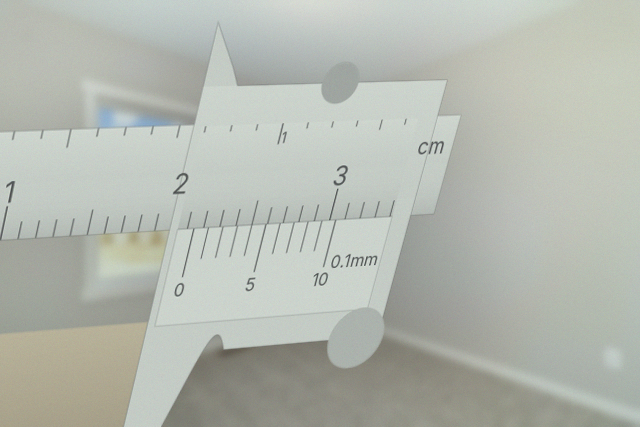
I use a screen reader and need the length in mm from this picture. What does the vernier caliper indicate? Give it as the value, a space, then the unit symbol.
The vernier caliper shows 21.4 mm
